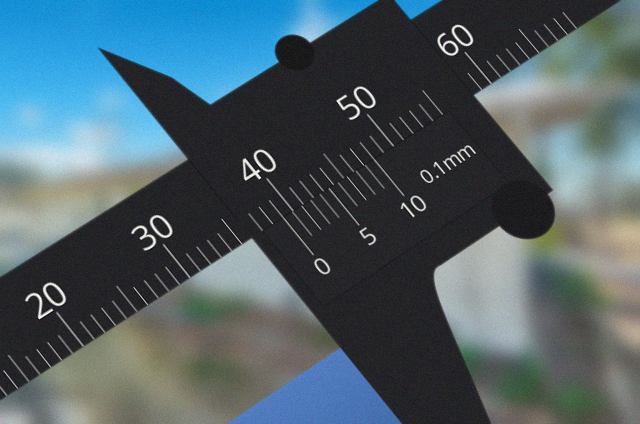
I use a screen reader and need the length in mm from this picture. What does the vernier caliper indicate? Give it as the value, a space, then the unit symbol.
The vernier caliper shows 39.0 mm
